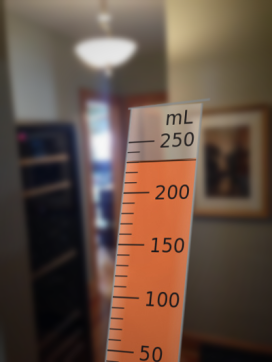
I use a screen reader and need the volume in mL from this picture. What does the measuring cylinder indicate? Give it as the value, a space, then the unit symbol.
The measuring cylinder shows 230 mL
